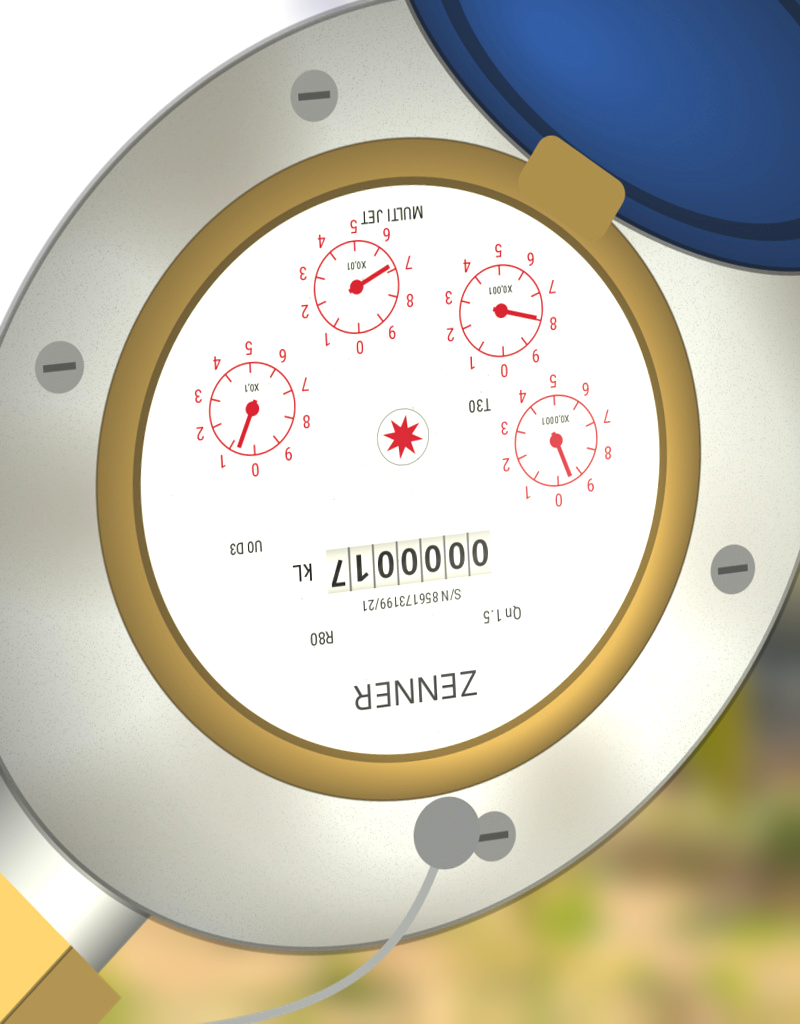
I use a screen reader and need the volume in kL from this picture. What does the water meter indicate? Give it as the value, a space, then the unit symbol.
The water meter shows 17.0679 kL
